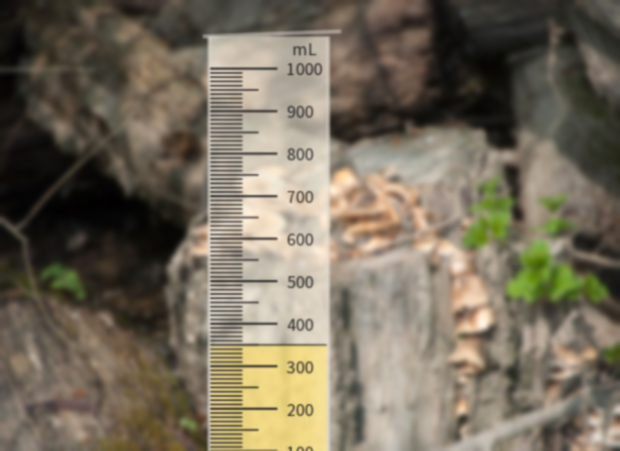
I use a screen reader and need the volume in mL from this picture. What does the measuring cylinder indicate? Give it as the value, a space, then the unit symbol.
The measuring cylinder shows 350 mL
